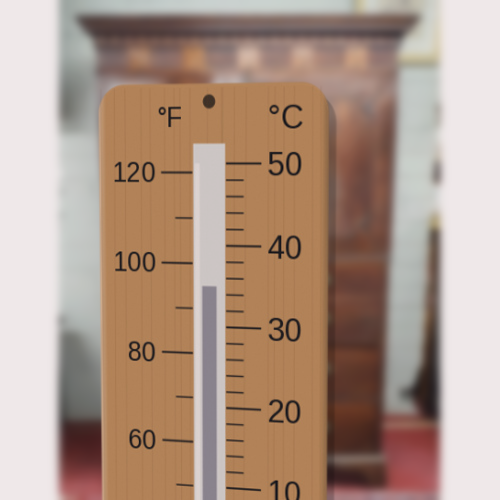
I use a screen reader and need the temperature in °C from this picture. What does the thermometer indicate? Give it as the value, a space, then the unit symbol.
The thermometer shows 35 °C
